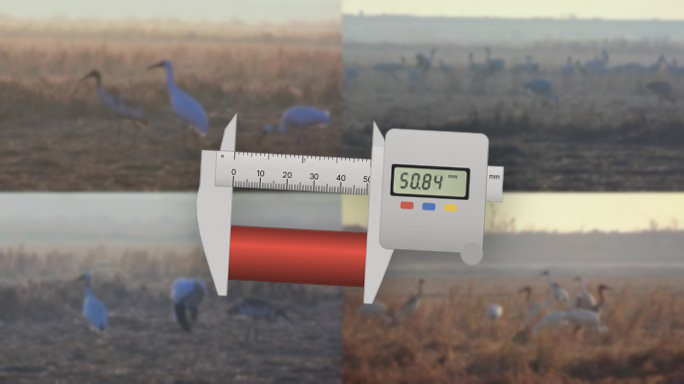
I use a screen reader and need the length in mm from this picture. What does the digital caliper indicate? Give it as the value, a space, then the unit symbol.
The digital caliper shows 50.84 mm
